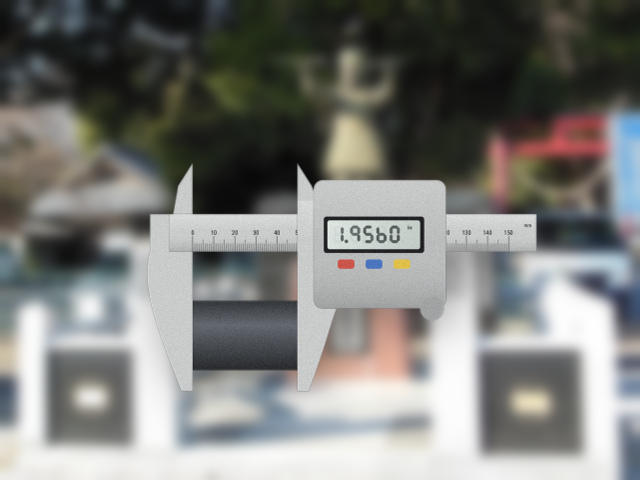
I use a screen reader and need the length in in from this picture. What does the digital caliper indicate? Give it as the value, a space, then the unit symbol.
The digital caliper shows 1.9560 in
